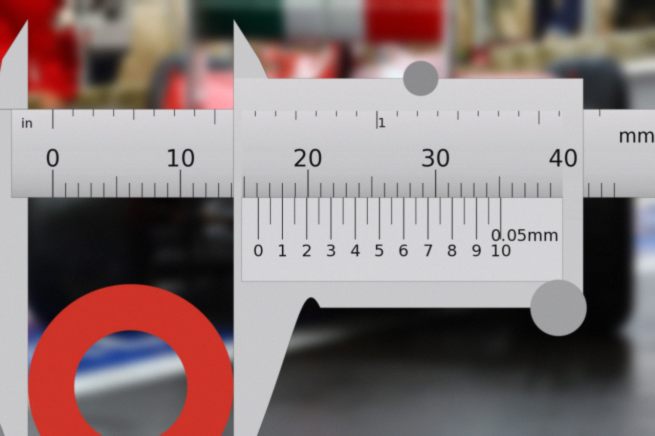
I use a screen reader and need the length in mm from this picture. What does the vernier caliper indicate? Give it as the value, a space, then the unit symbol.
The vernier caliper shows 16.1 mm
